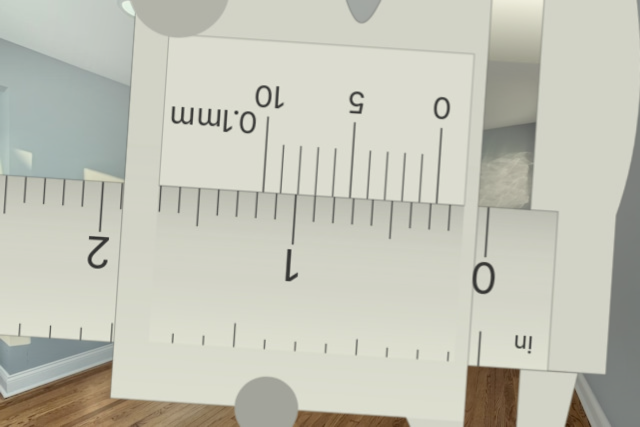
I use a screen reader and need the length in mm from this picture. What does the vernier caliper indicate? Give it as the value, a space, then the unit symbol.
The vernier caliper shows 2.7 mm
